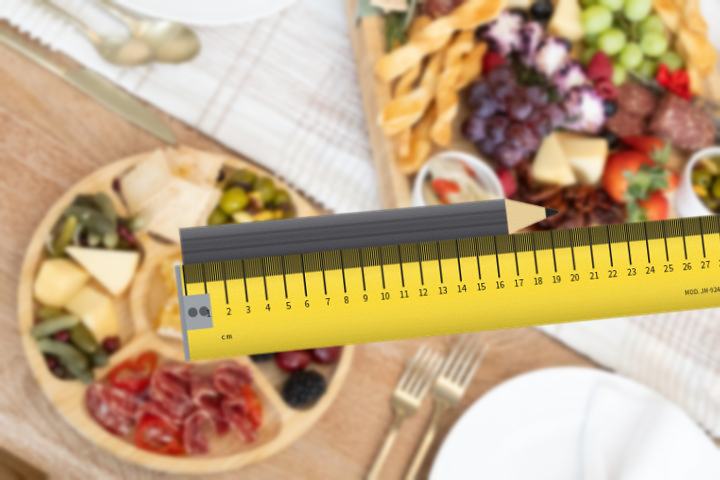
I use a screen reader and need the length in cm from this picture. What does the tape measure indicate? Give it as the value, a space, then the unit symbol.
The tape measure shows 19.5 cm
